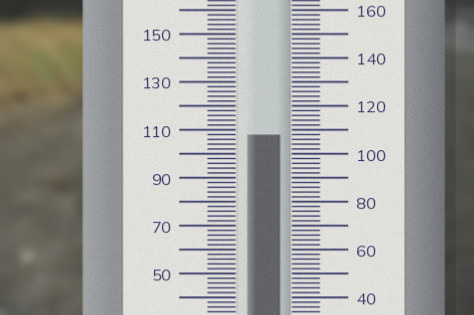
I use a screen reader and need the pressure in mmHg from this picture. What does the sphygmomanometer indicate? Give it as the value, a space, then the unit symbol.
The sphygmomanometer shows 108 mmHg
